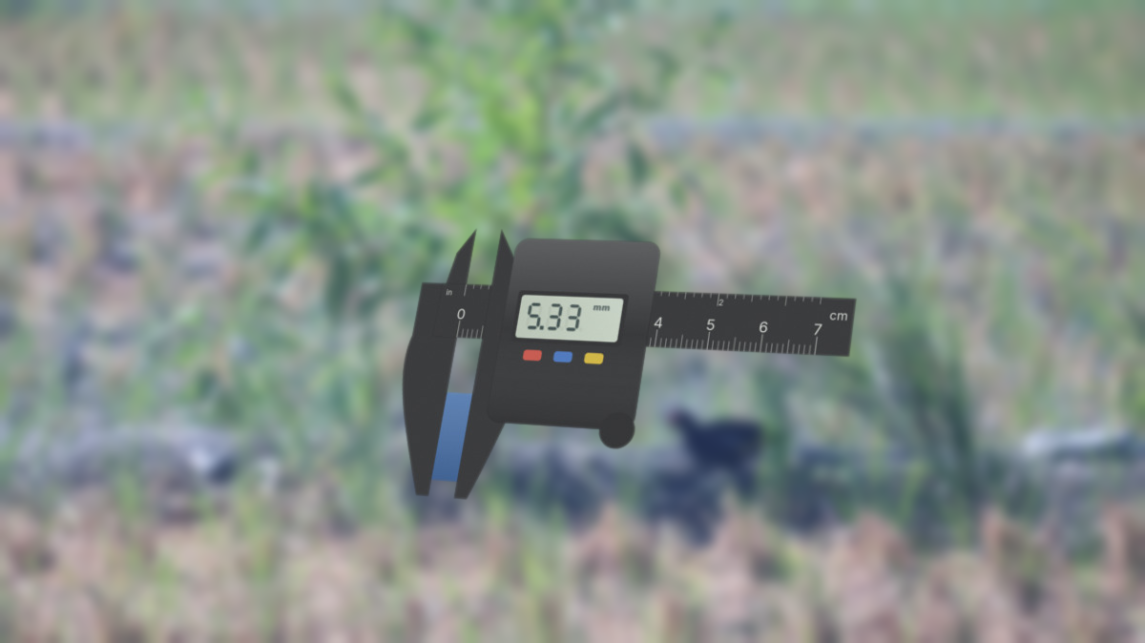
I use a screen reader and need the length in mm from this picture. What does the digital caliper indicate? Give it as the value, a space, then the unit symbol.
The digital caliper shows 5.33 mm
